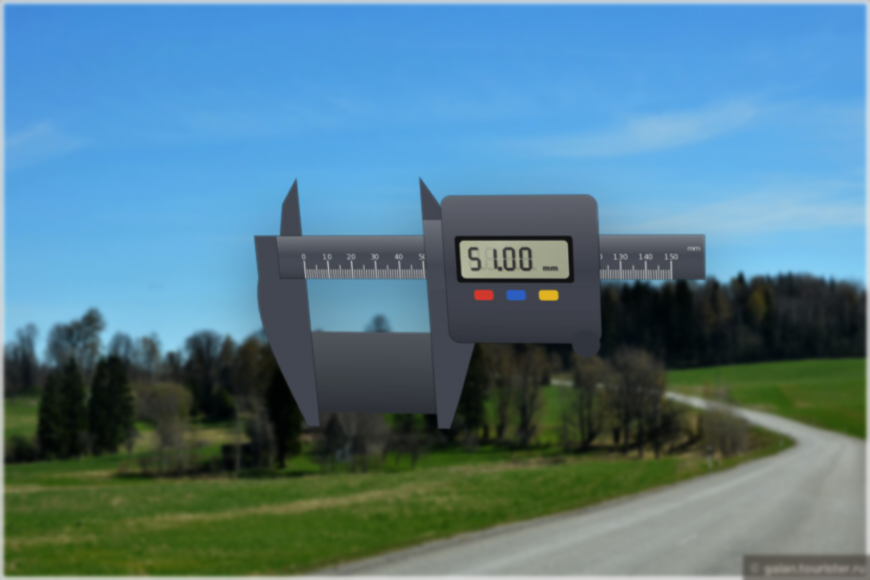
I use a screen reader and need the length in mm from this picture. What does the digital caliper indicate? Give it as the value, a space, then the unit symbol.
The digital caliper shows 51.00 mm
